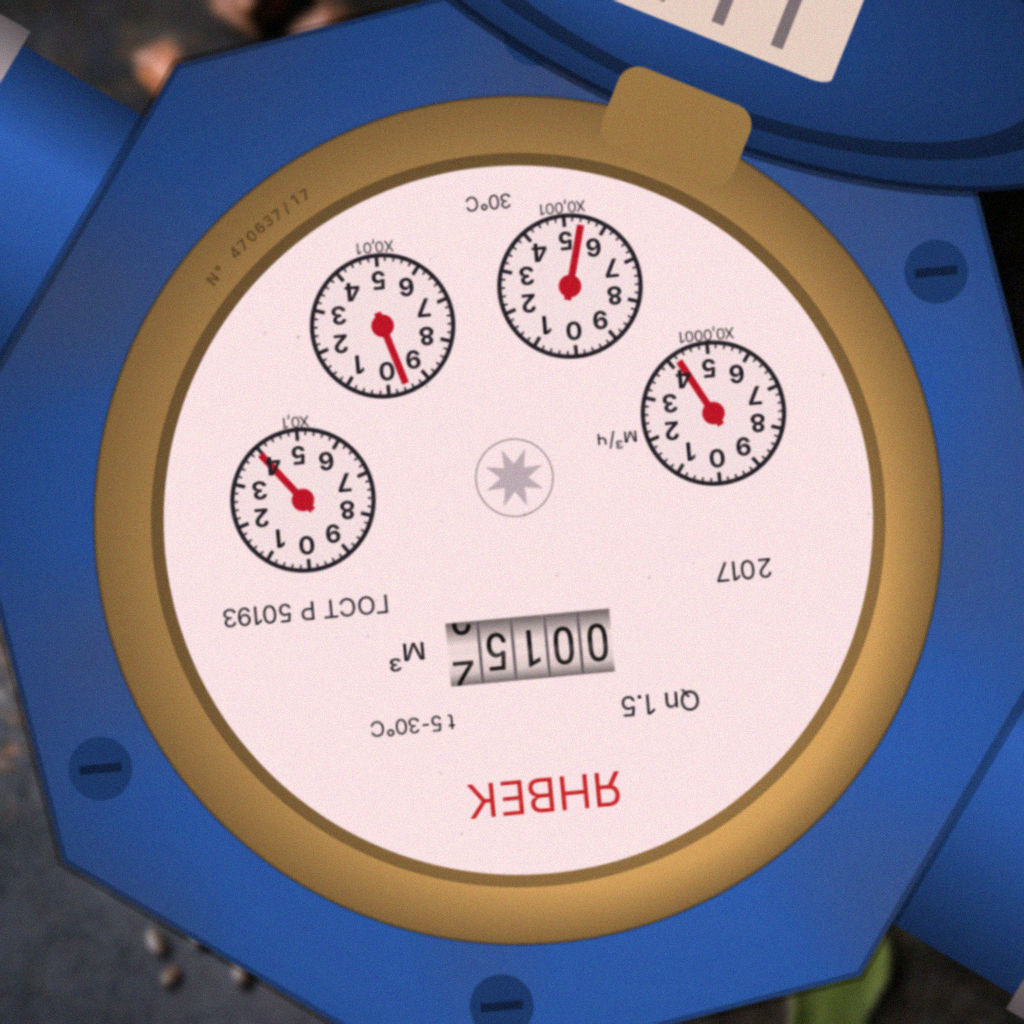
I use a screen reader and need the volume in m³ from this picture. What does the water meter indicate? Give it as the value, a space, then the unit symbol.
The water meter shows 152.3954 m³
